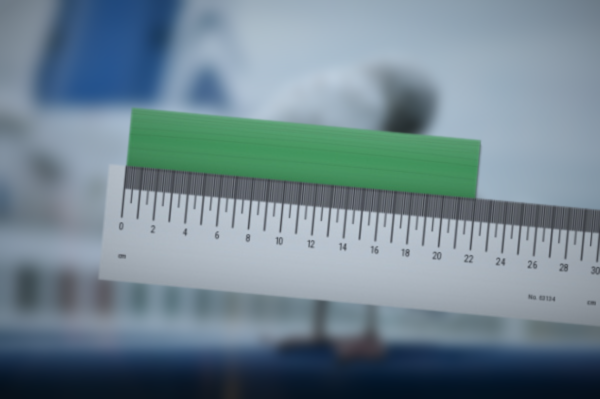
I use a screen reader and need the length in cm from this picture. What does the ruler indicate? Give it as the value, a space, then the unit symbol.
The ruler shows 22 cm
